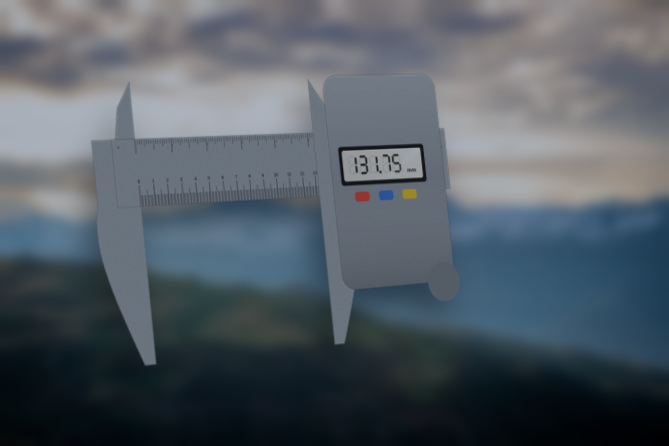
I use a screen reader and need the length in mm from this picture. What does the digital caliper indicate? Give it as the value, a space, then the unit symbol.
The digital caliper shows 131.75 mm
